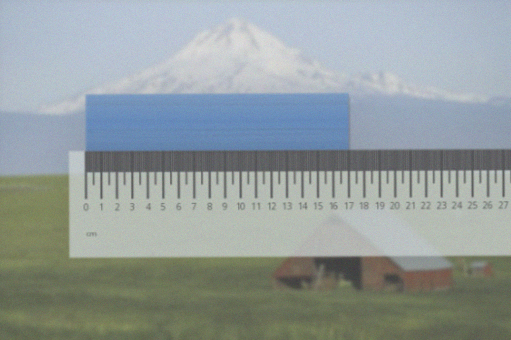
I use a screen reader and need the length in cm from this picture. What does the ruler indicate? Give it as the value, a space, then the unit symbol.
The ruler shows 17 cm
